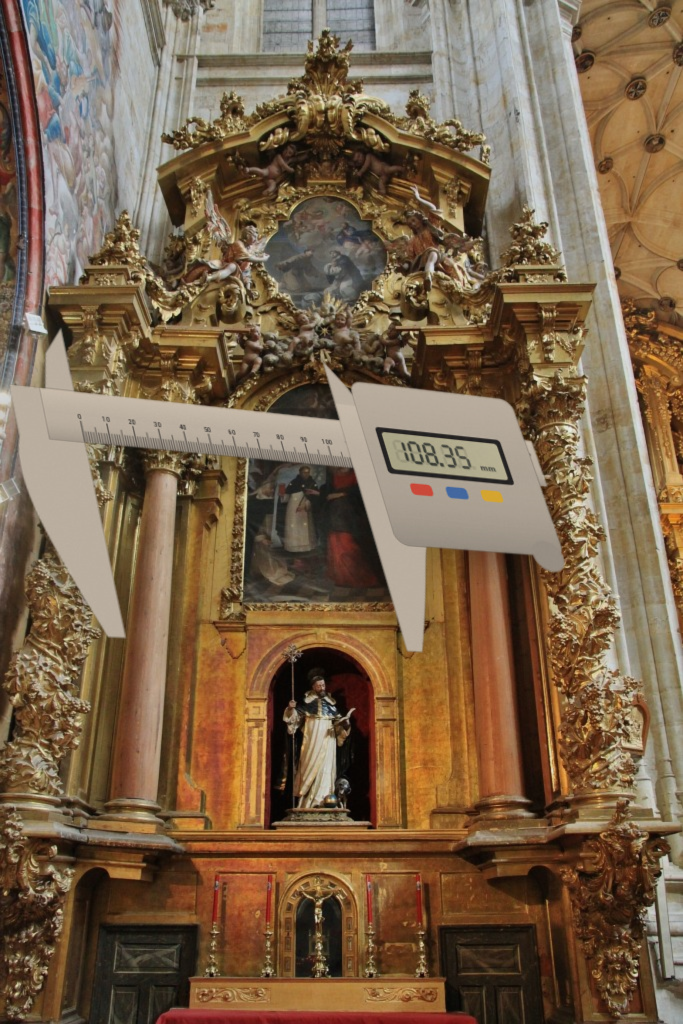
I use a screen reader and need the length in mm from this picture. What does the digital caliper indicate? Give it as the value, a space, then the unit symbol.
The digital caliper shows 108.35 mm
